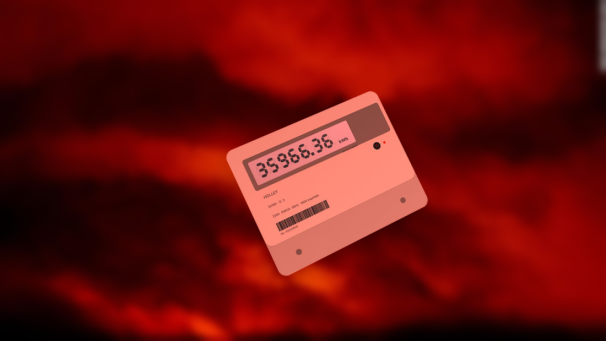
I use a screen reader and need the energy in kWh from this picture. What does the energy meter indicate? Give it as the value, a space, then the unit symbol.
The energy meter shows 35966.36 kWh
